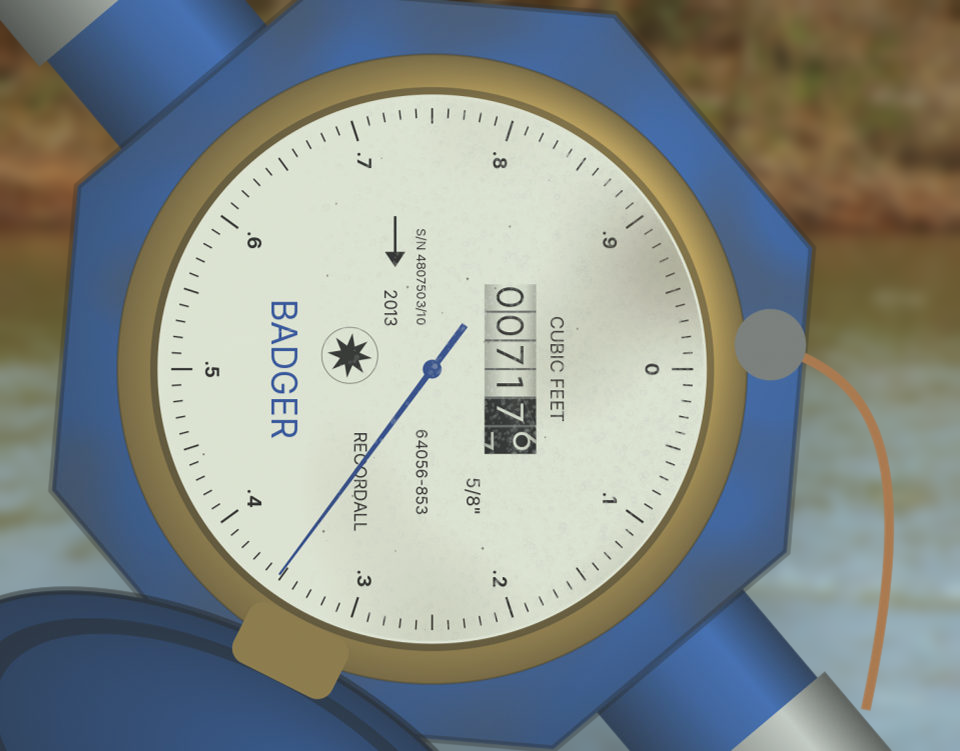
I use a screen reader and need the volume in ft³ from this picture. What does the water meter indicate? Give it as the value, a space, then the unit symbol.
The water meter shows 7176.35 ft³
